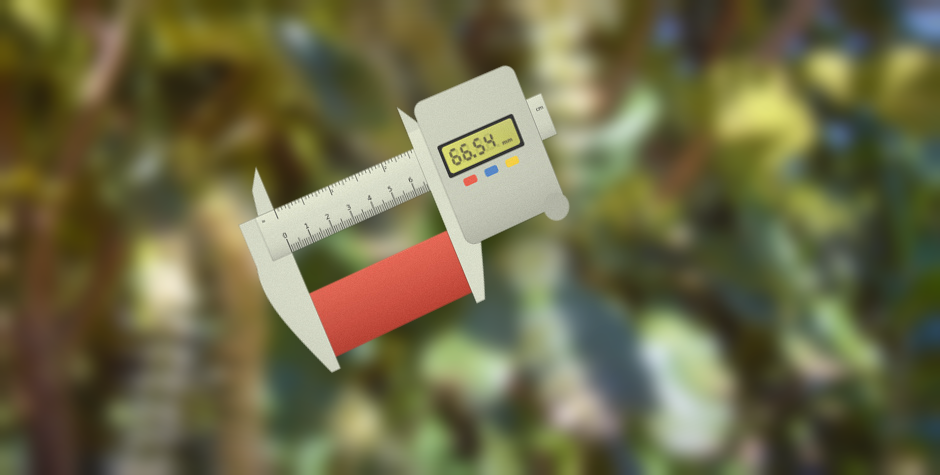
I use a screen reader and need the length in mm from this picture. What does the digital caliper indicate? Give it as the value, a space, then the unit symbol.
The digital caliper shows 66.54 mm
